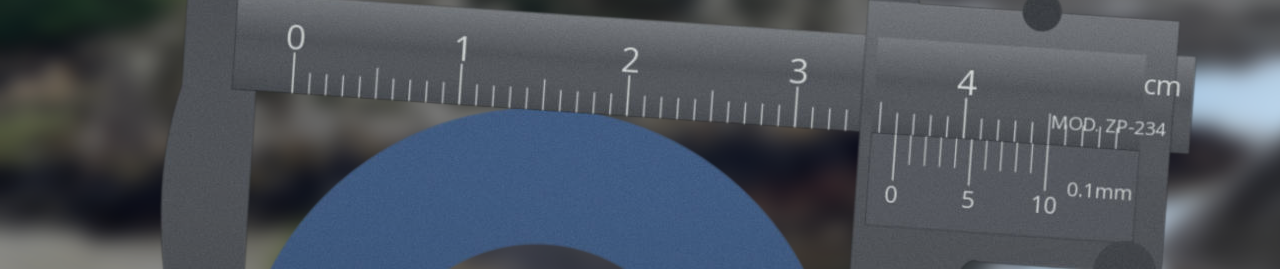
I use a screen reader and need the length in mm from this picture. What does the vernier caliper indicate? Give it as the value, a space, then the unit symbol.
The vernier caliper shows 36.0 mm
